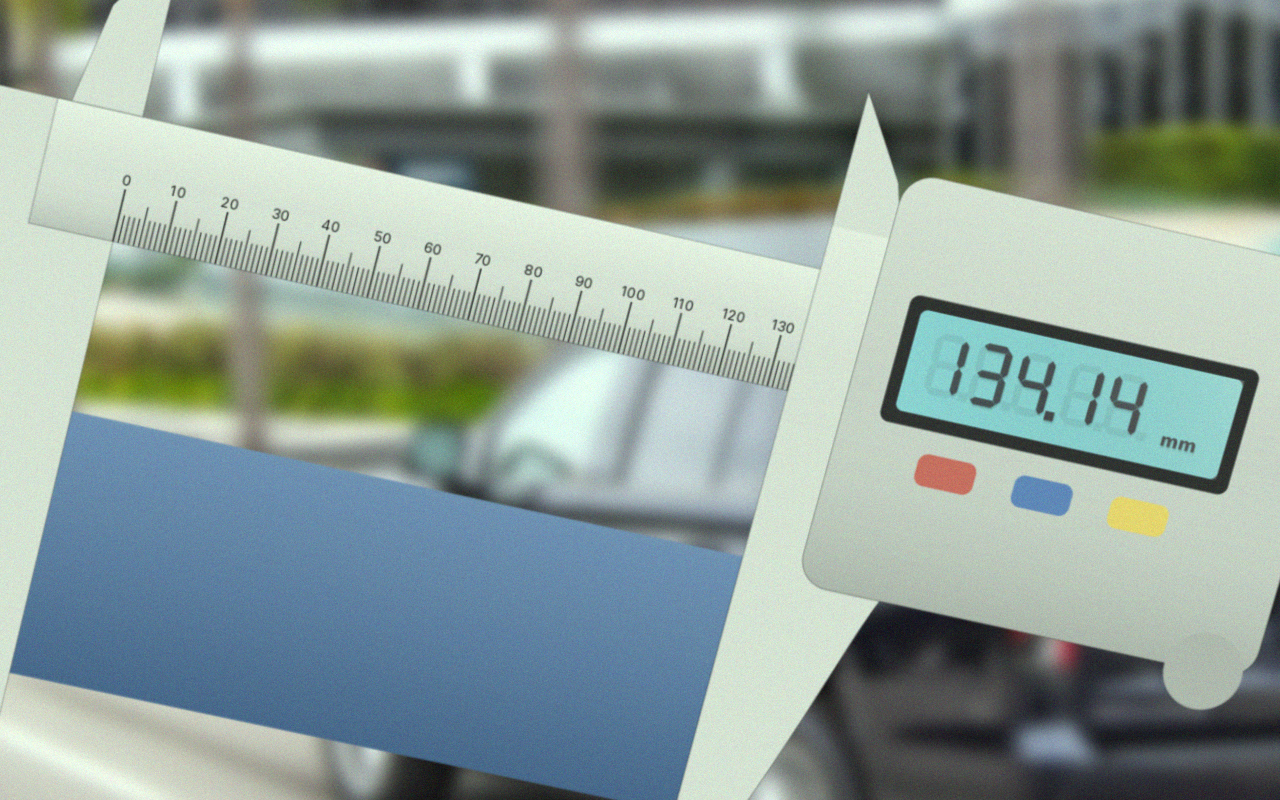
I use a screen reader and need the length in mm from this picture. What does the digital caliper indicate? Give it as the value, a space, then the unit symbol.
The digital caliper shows 134.14 mm
